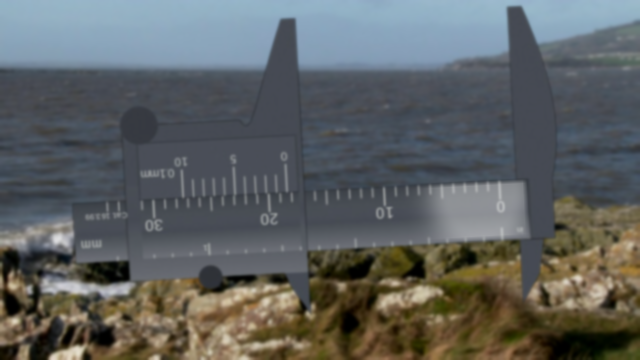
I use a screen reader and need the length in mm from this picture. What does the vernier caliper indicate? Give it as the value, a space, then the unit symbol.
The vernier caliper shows 18.4 mm
